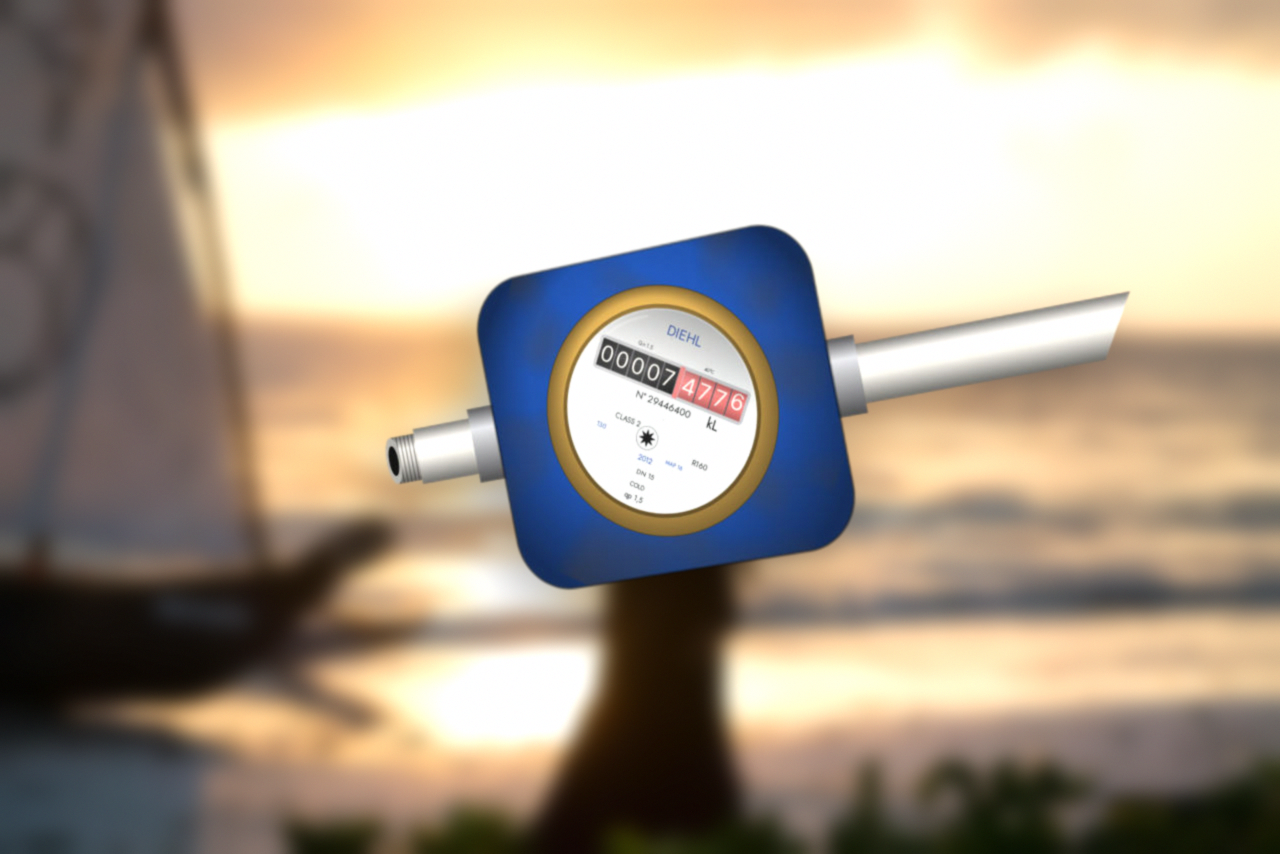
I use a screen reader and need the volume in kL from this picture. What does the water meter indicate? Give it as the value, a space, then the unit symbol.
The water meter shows 7.4776 kL
